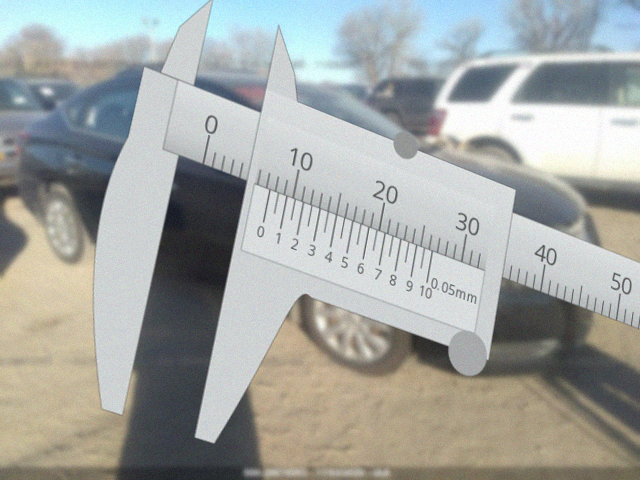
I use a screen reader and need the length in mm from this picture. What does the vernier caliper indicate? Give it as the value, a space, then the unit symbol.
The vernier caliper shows 7.4 mm
